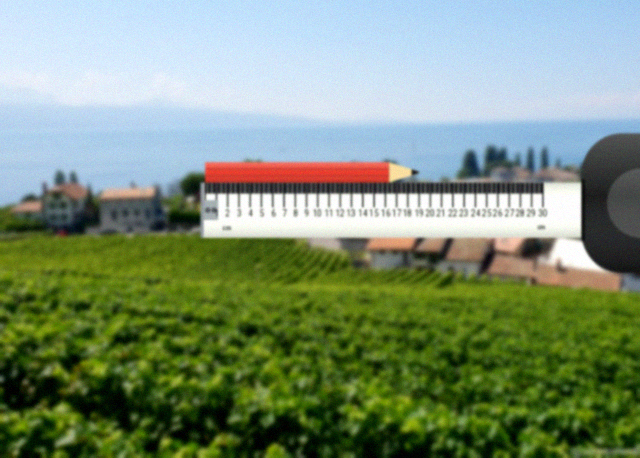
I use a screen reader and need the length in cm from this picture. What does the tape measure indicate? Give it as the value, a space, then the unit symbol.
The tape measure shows 19 cm
